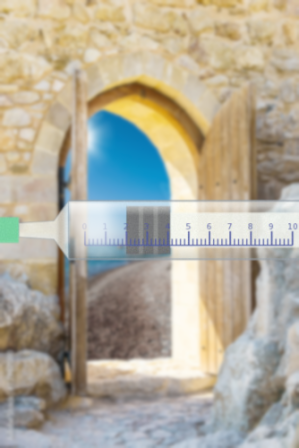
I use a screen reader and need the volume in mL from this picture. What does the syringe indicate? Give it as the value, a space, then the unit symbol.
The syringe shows 2 mL
